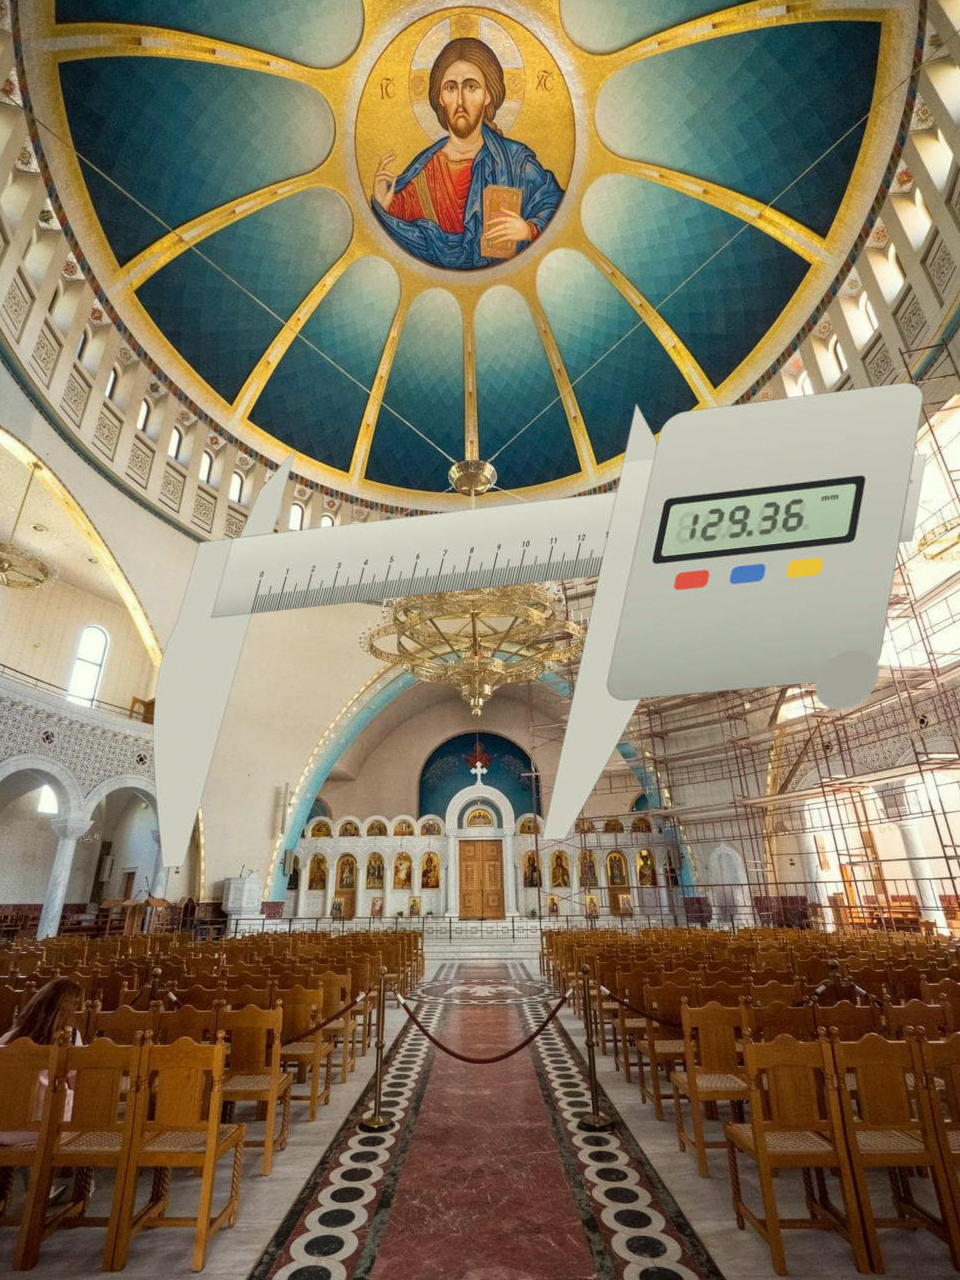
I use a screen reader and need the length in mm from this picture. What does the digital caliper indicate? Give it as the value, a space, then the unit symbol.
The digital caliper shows 129.36 mm
